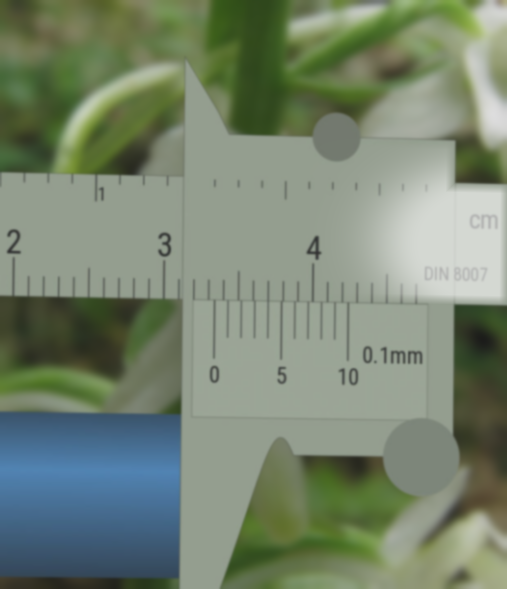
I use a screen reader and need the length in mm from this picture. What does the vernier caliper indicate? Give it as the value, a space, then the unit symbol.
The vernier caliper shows 33.4 mm
